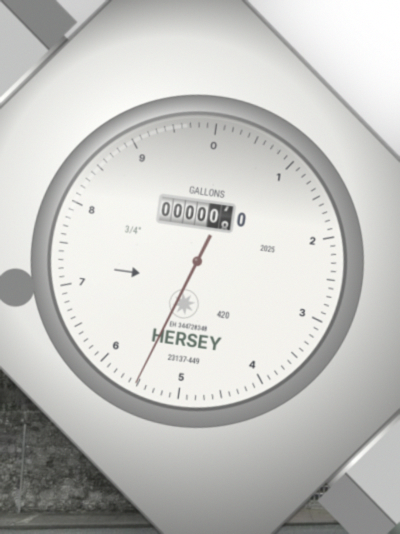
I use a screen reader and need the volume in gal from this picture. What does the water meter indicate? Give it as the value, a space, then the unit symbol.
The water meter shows 75.5 gal
